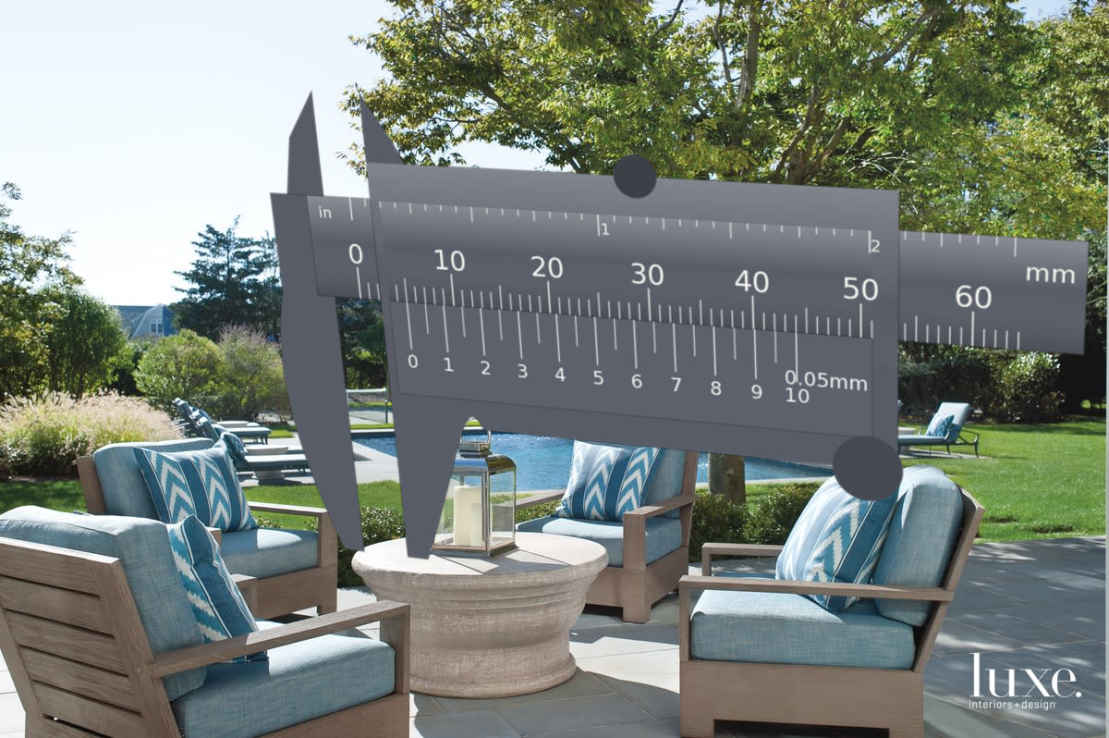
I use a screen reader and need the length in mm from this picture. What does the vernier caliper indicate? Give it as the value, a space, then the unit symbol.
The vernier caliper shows 5.0 mm
